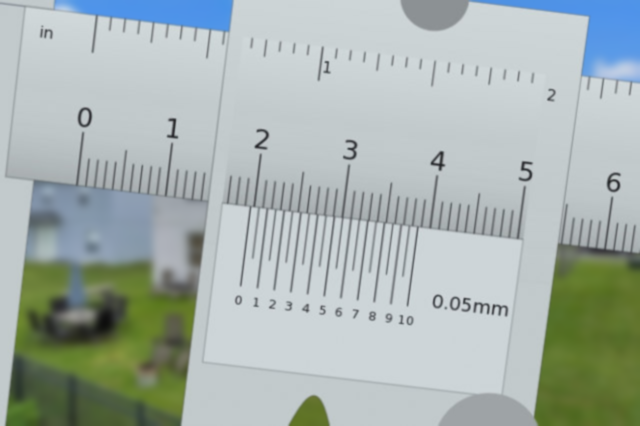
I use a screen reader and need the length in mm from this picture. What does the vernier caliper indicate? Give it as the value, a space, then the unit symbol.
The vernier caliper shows 19.6 mm
